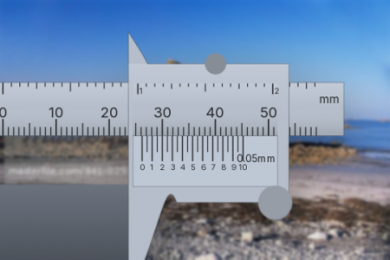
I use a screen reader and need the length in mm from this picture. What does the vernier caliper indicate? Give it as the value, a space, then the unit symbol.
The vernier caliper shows 26.2 mm
